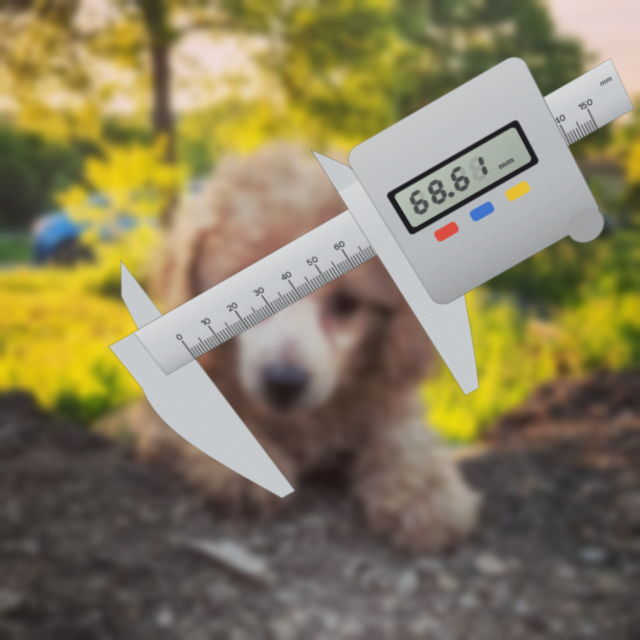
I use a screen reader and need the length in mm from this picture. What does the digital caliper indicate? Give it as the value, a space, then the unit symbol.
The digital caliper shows 68.61 mm
